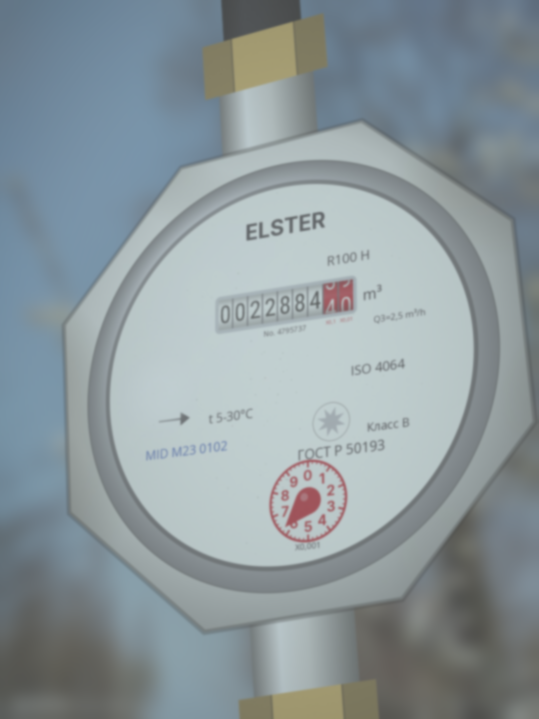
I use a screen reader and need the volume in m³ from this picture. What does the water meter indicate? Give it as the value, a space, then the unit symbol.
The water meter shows 22884.396 m³
